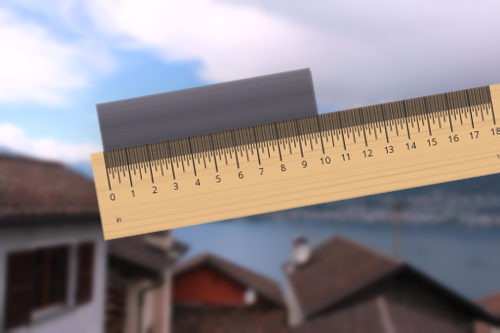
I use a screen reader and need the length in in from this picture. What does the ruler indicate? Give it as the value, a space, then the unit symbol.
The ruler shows 10 in
